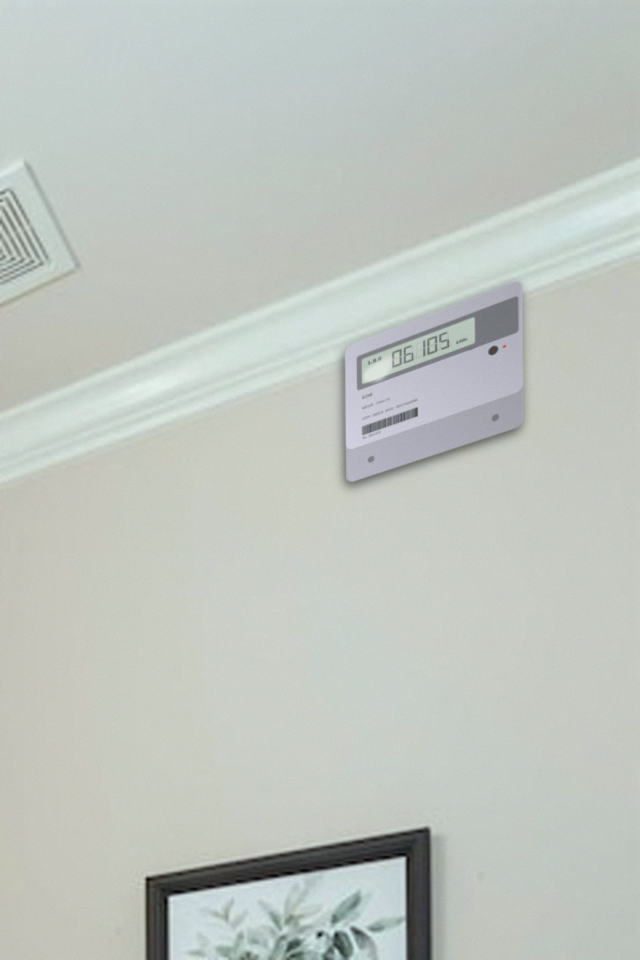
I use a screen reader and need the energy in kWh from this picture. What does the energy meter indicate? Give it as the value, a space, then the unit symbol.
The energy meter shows 6105 kWh
